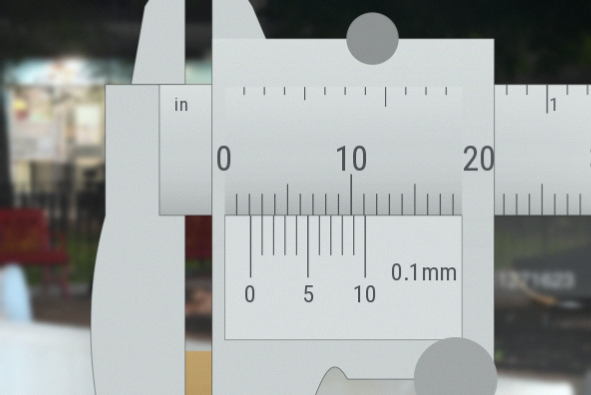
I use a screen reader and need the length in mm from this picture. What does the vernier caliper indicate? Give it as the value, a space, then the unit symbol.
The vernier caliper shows 2.1 mm
